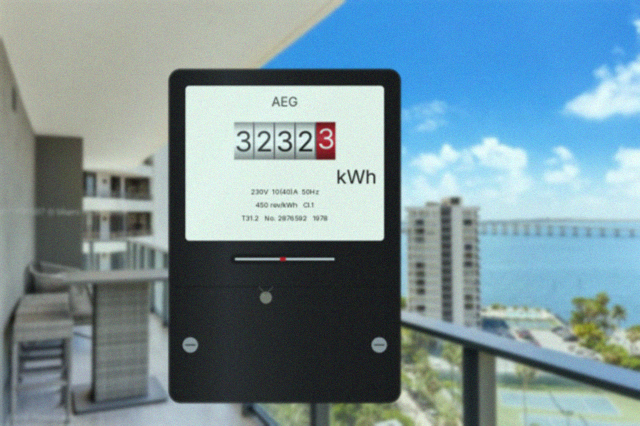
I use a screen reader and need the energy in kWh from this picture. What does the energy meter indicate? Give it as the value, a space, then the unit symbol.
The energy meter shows 3232.3 kWh
